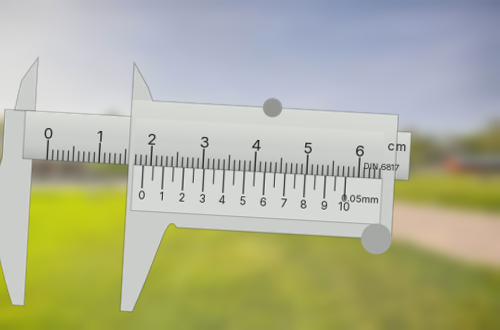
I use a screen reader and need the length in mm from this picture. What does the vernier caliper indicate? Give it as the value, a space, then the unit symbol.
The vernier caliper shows 18.5 mm
